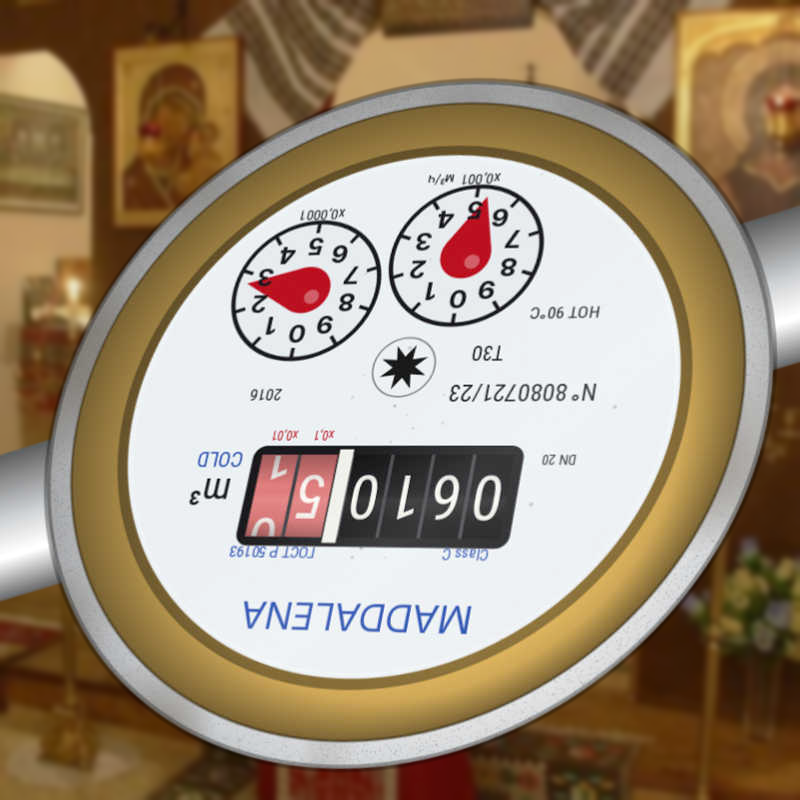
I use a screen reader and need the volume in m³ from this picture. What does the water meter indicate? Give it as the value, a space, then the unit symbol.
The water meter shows 610.5052 m³
